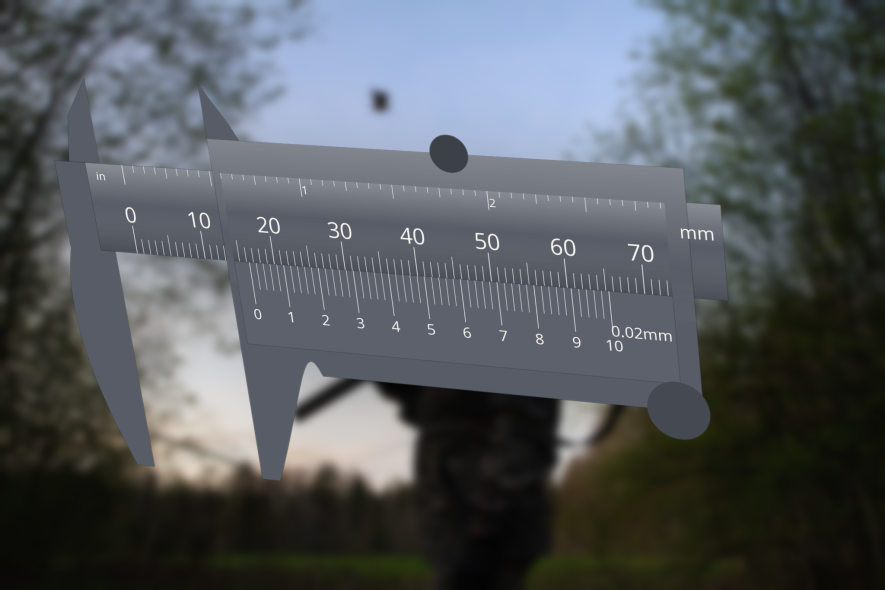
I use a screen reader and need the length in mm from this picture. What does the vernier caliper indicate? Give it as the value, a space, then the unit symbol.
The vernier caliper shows 16.4 mm
